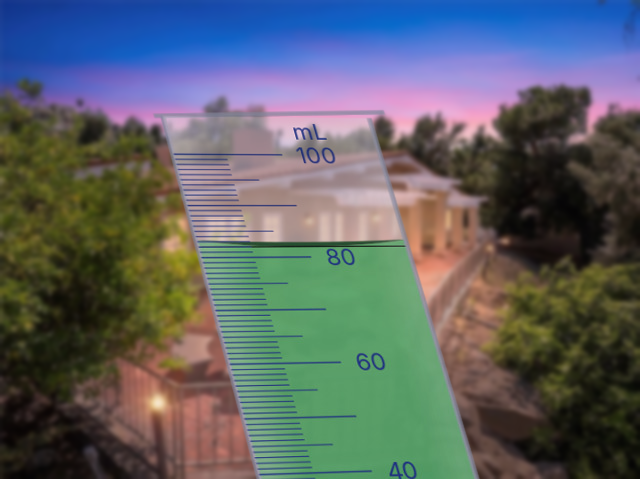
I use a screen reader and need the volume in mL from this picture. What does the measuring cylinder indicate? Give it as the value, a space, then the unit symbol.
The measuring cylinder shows 82 mL
